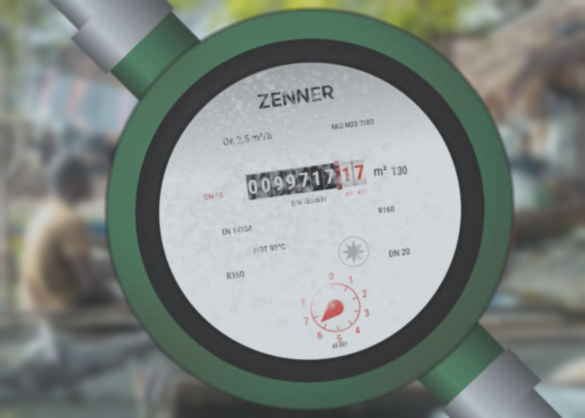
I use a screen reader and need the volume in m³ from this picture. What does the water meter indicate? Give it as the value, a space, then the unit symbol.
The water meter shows 99717.176 m³
